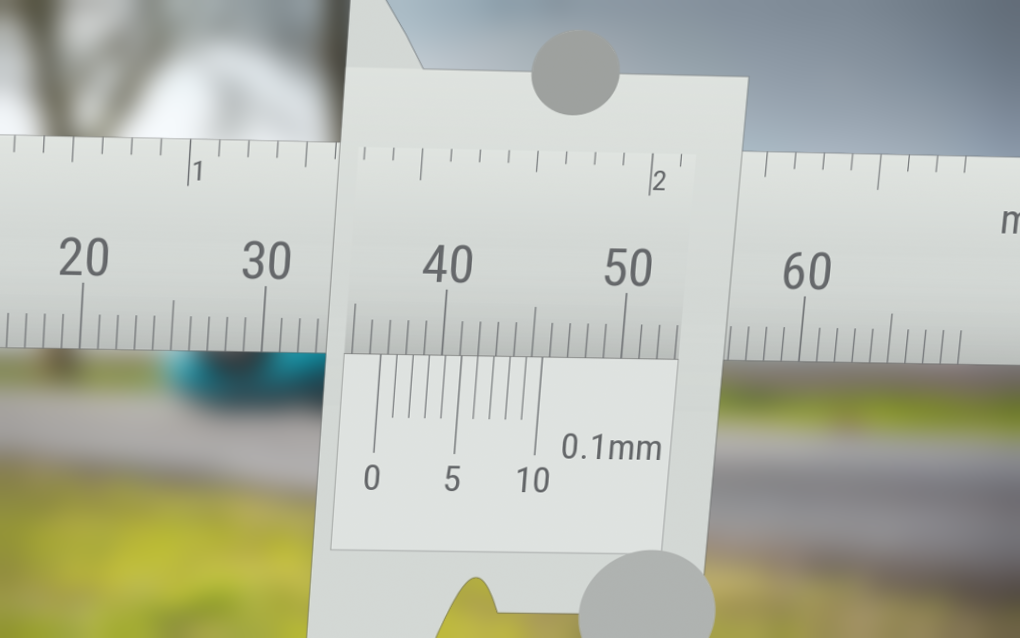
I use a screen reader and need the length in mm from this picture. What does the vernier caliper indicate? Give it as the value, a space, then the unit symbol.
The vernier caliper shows 36.6 mm
